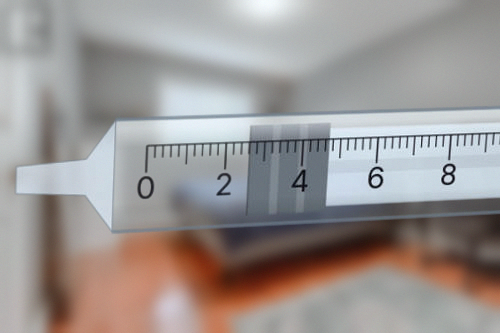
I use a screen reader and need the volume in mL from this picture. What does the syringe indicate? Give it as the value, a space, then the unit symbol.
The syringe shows 2.6 mL
